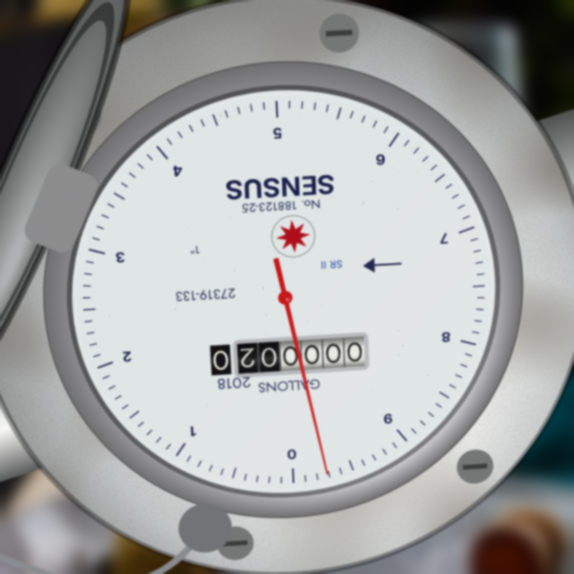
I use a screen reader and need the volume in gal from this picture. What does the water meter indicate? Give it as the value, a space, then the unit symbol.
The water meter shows 19.7 gal
